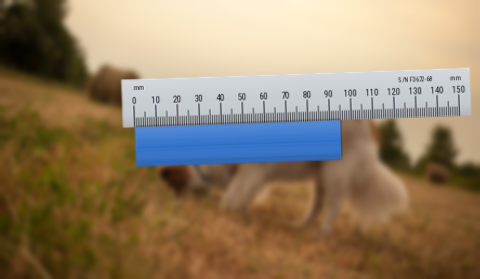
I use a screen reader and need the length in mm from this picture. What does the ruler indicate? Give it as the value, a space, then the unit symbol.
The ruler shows 95 mm
